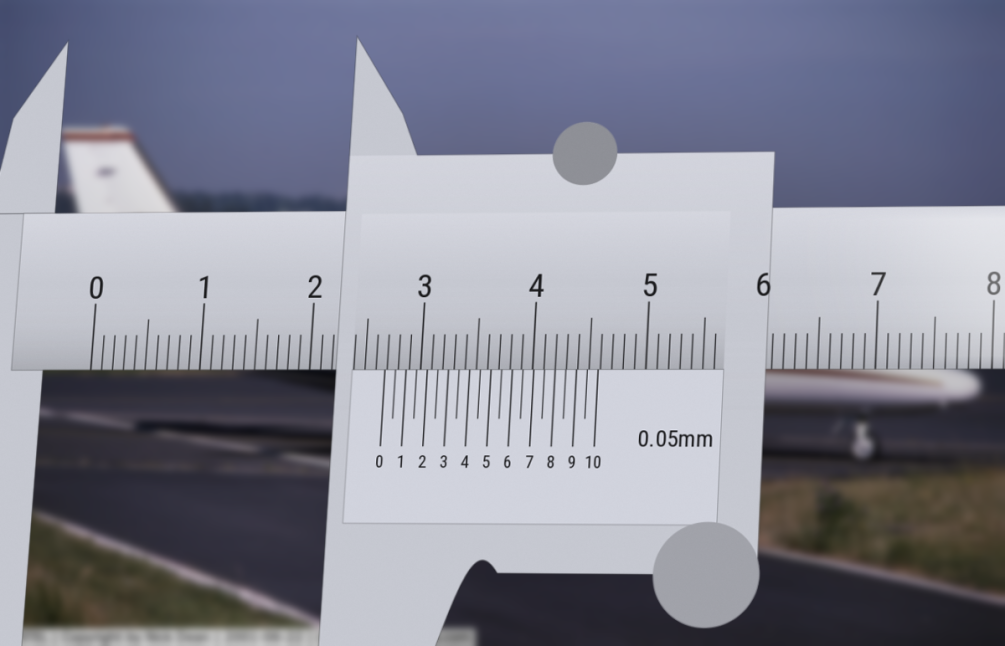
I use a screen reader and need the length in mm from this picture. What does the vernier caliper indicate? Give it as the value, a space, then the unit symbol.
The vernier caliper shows 26.8 mm
